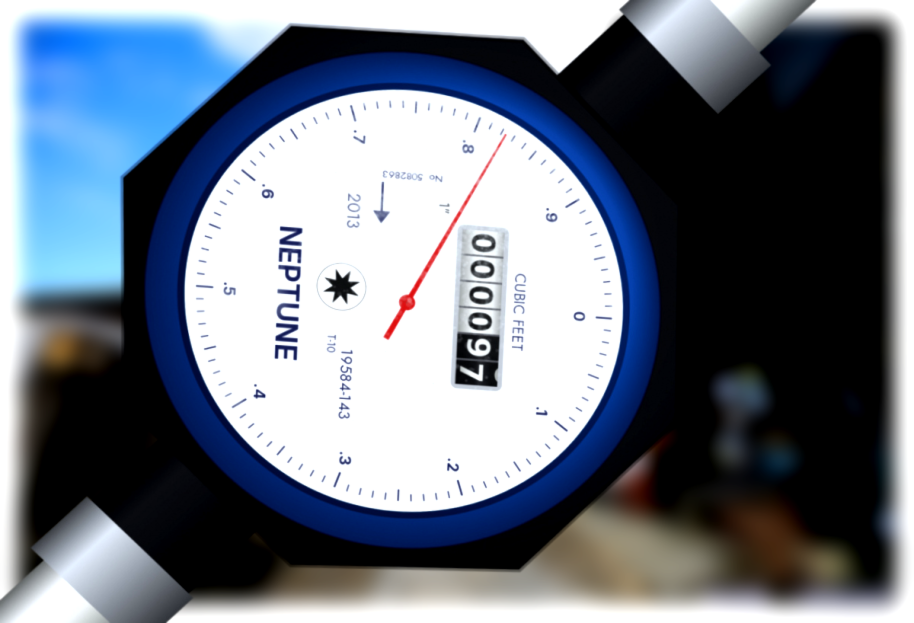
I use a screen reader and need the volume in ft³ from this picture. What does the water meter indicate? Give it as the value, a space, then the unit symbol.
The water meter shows 96.82 ft³
